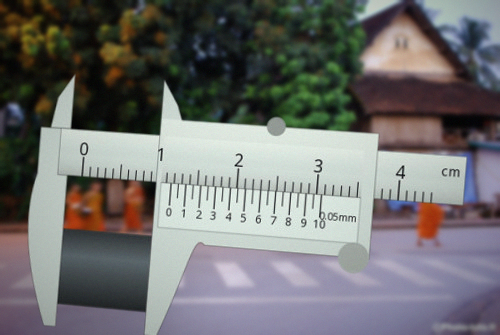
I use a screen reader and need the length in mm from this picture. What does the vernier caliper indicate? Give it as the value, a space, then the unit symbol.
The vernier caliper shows 11.6 mm
